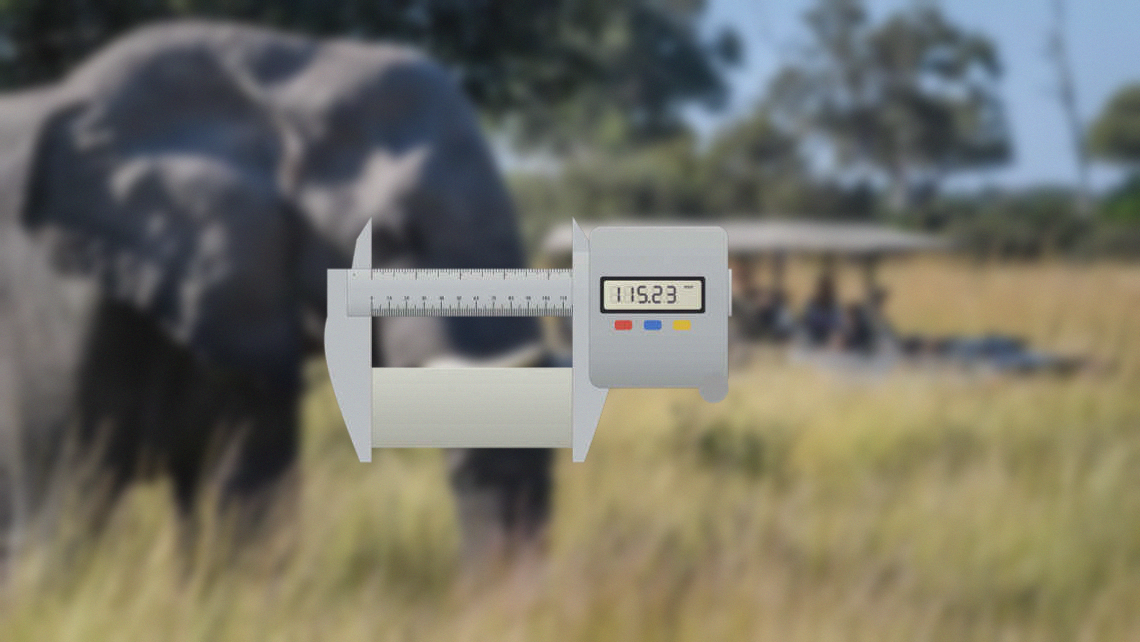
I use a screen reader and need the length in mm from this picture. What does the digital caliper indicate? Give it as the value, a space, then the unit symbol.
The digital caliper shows 115.23 mm
